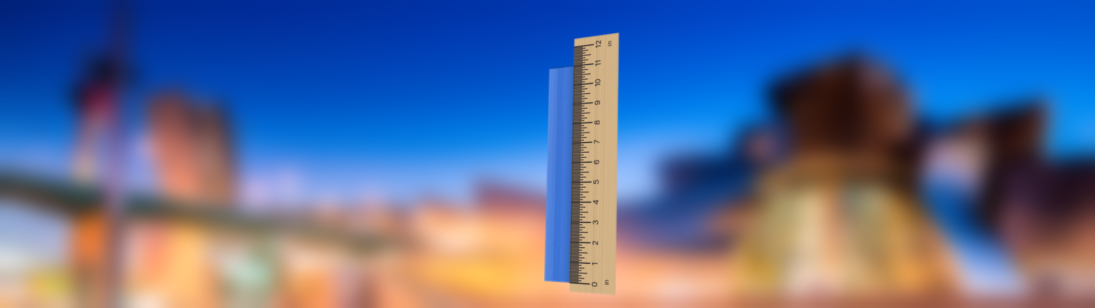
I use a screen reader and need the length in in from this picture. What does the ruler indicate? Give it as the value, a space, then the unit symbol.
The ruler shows 11 in
